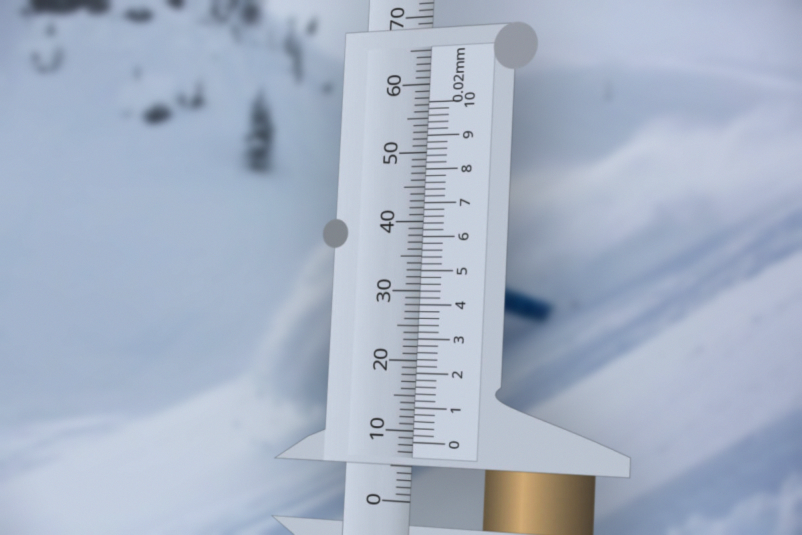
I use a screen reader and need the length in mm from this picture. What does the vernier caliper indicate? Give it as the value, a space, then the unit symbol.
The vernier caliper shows 8.4 mm
